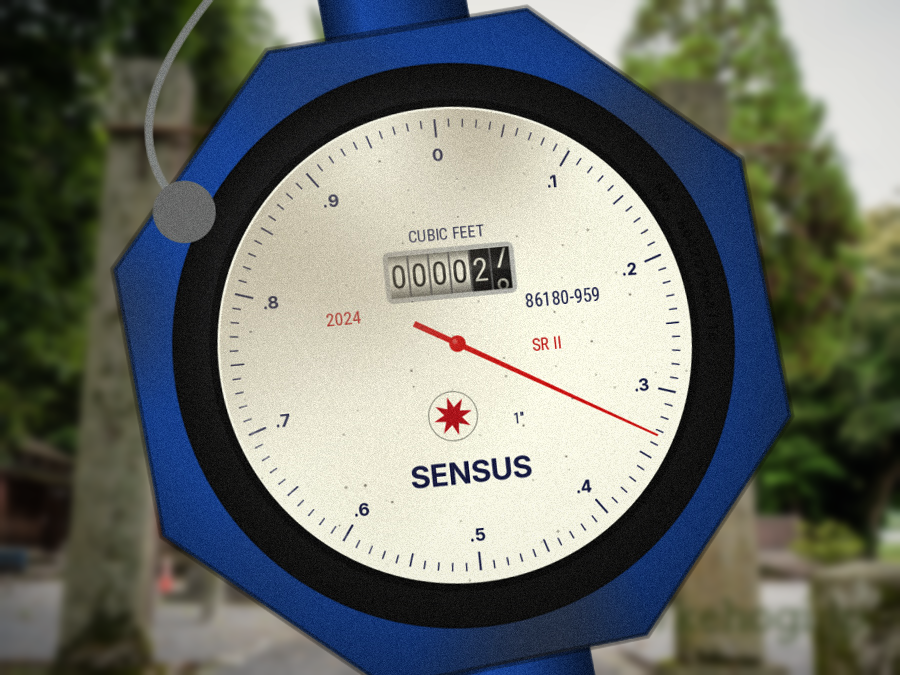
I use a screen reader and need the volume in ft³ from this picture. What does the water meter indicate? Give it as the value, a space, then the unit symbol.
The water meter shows 27.33 ft³
